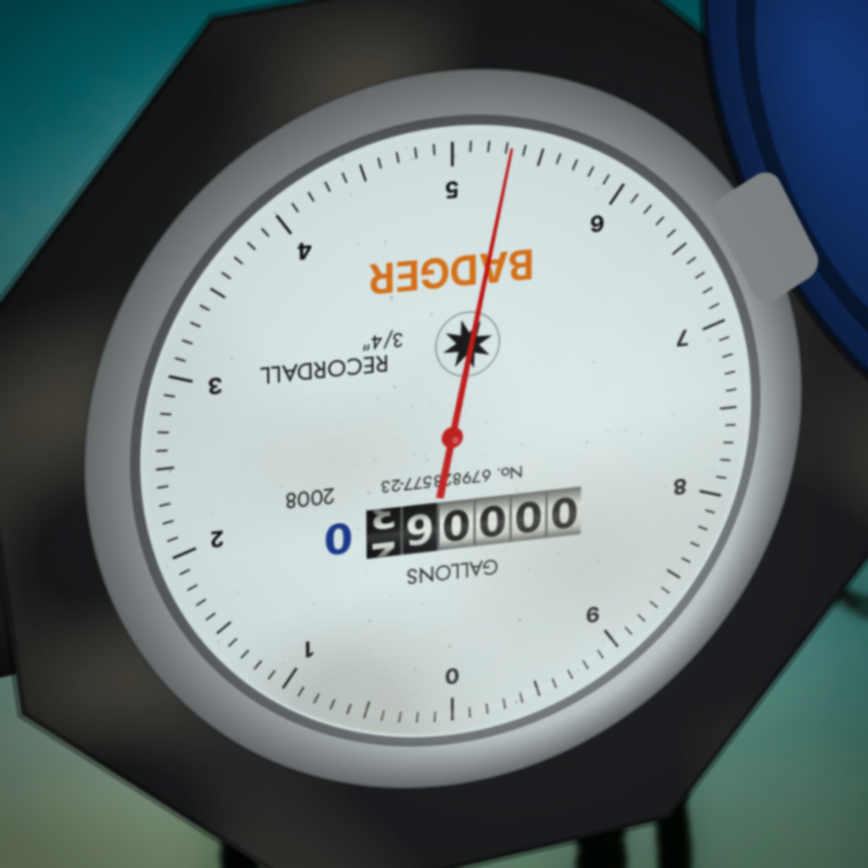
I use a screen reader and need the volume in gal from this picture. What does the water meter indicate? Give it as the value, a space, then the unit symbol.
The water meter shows 625.3 gal
